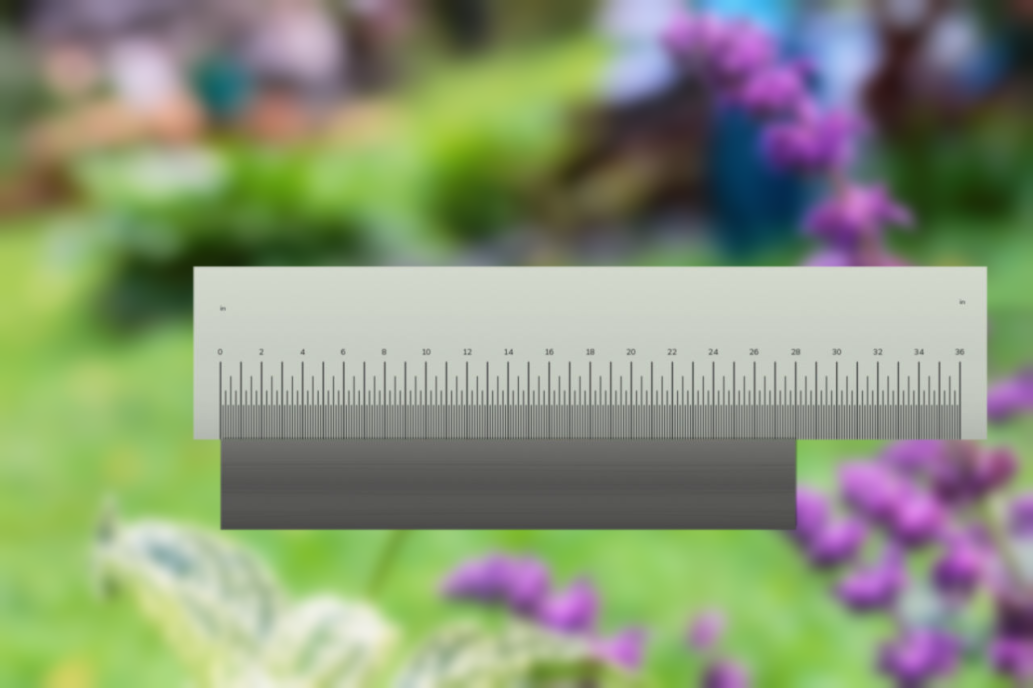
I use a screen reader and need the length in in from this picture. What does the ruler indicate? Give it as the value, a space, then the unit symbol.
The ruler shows 28 in
